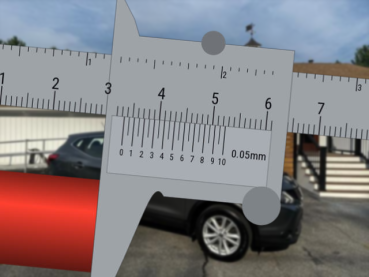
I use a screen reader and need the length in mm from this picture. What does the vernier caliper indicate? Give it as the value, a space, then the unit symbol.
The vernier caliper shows 33.4 mm
